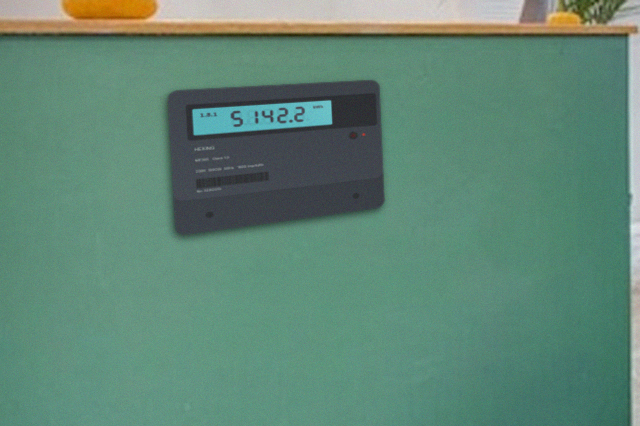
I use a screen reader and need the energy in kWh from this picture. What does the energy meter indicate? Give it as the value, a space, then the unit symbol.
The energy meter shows 5142.2 kWh
